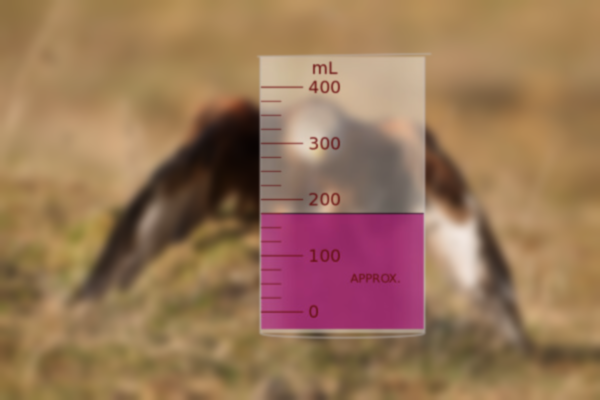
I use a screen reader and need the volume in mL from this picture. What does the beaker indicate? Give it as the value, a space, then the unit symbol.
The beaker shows 175 mL
